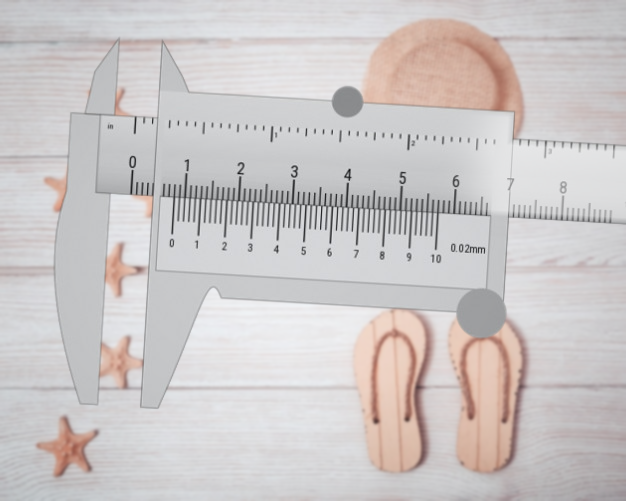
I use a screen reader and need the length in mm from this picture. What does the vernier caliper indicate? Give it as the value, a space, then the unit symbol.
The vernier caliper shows 8.0 mm
